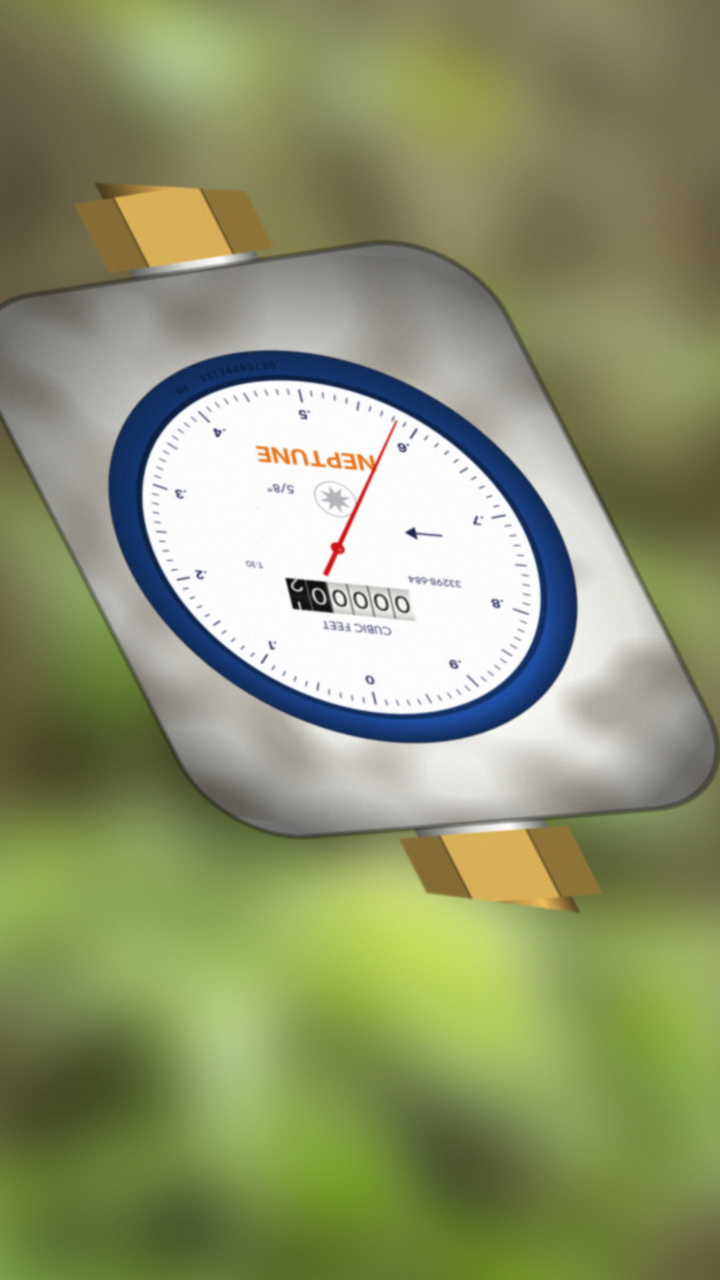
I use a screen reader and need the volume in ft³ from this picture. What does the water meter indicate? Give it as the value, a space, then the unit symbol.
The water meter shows 1.58 ft³
